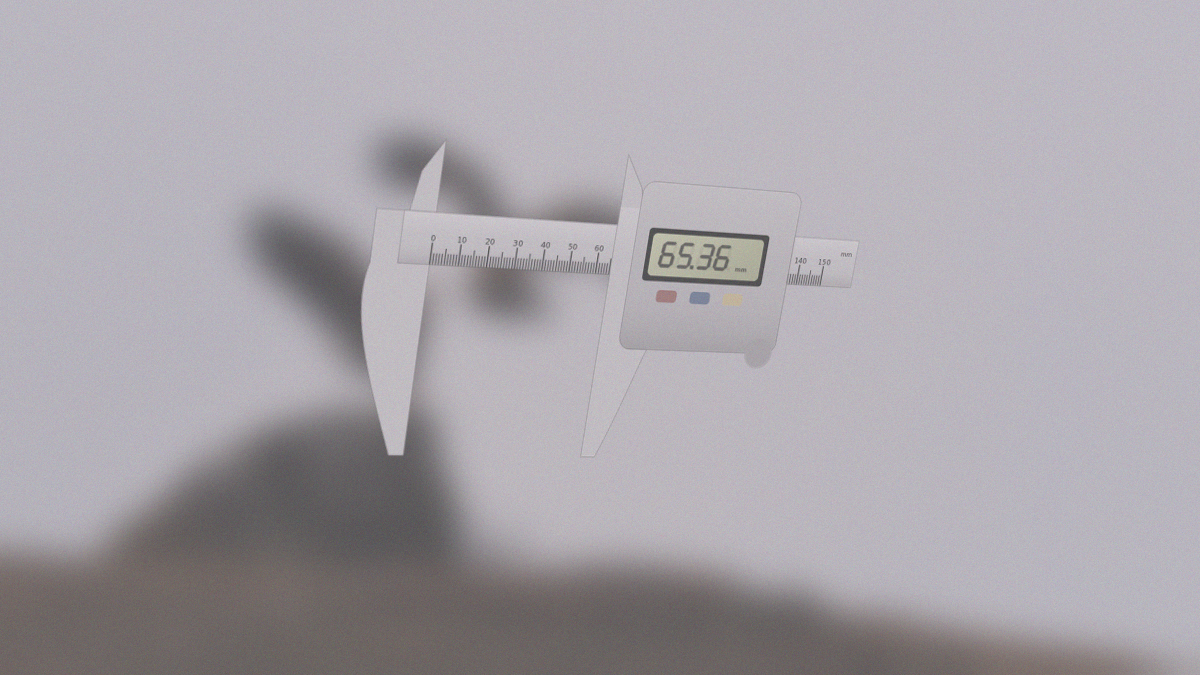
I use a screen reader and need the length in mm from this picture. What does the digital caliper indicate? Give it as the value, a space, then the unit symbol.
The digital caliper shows 65.36 mm
